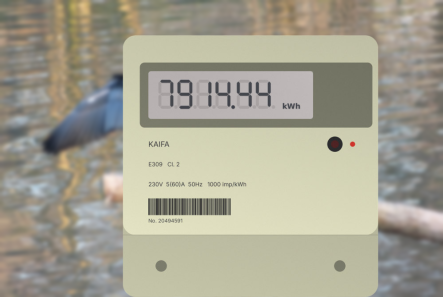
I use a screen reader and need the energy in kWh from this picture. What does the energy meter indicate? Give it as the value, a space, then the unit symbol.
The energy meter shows 7914.44 kWh
